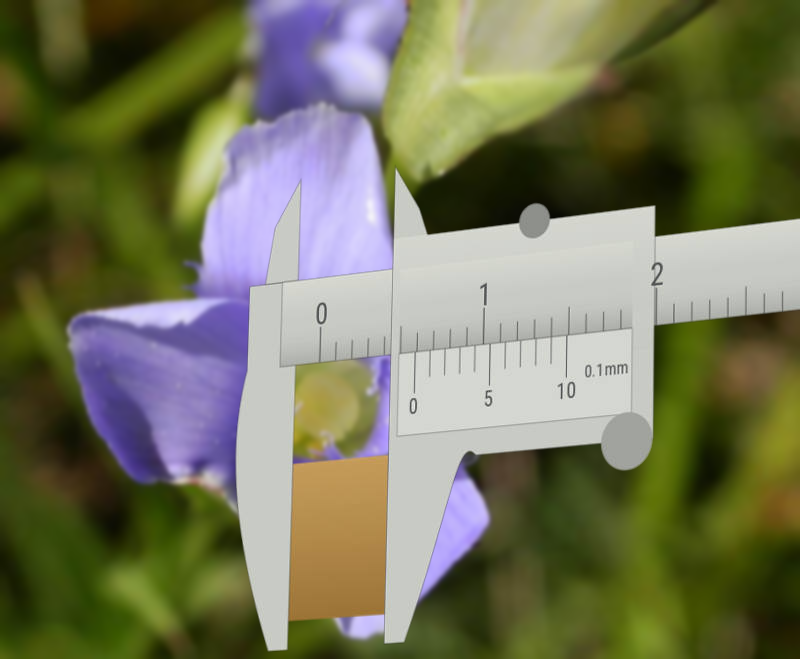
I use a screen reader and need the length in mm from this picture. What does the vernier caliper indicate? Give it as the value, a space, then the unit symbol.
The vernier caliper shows 5.9 mm
